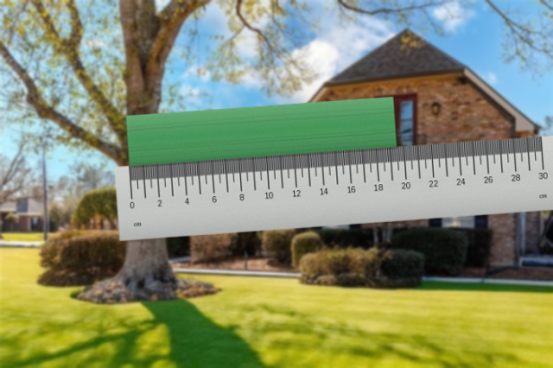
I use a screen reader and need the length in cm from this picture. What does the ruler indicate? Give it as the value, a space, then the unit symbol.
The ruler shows 19.5 cm
